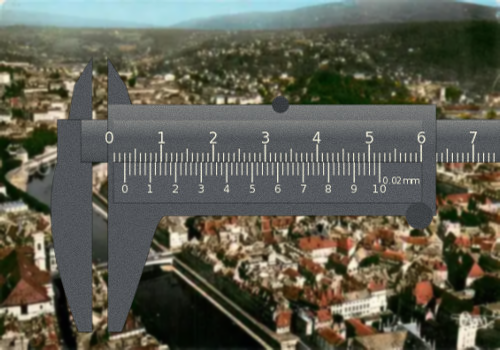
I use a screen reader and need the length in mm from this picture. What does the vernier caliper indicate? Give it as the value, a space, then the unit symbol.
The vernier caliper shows 3.0 mm
